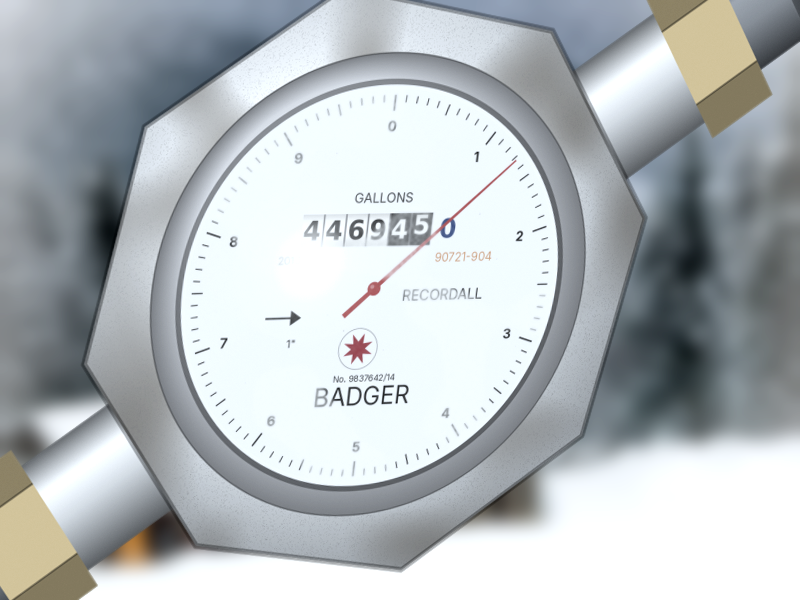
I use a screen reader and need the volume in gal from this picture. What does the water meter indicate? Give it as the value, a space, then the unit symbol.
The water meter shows 4469451.3 gal
